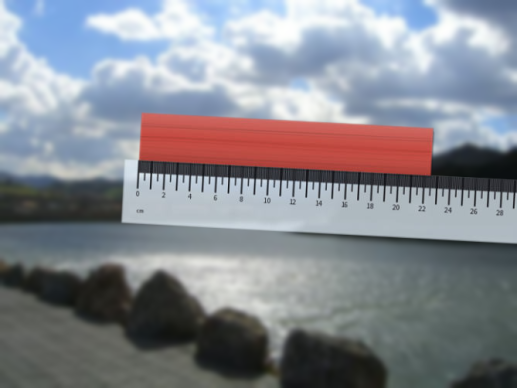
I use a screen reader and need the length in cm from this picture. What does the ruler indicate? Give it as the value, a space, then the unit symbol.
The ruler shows 22.5 cm
